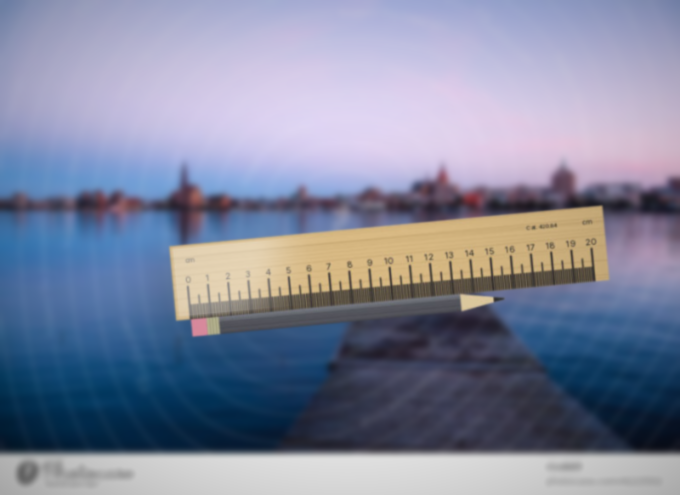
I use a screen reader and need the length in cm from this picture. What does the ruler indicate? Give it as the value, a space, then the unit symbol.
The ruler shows 15.5 cm
